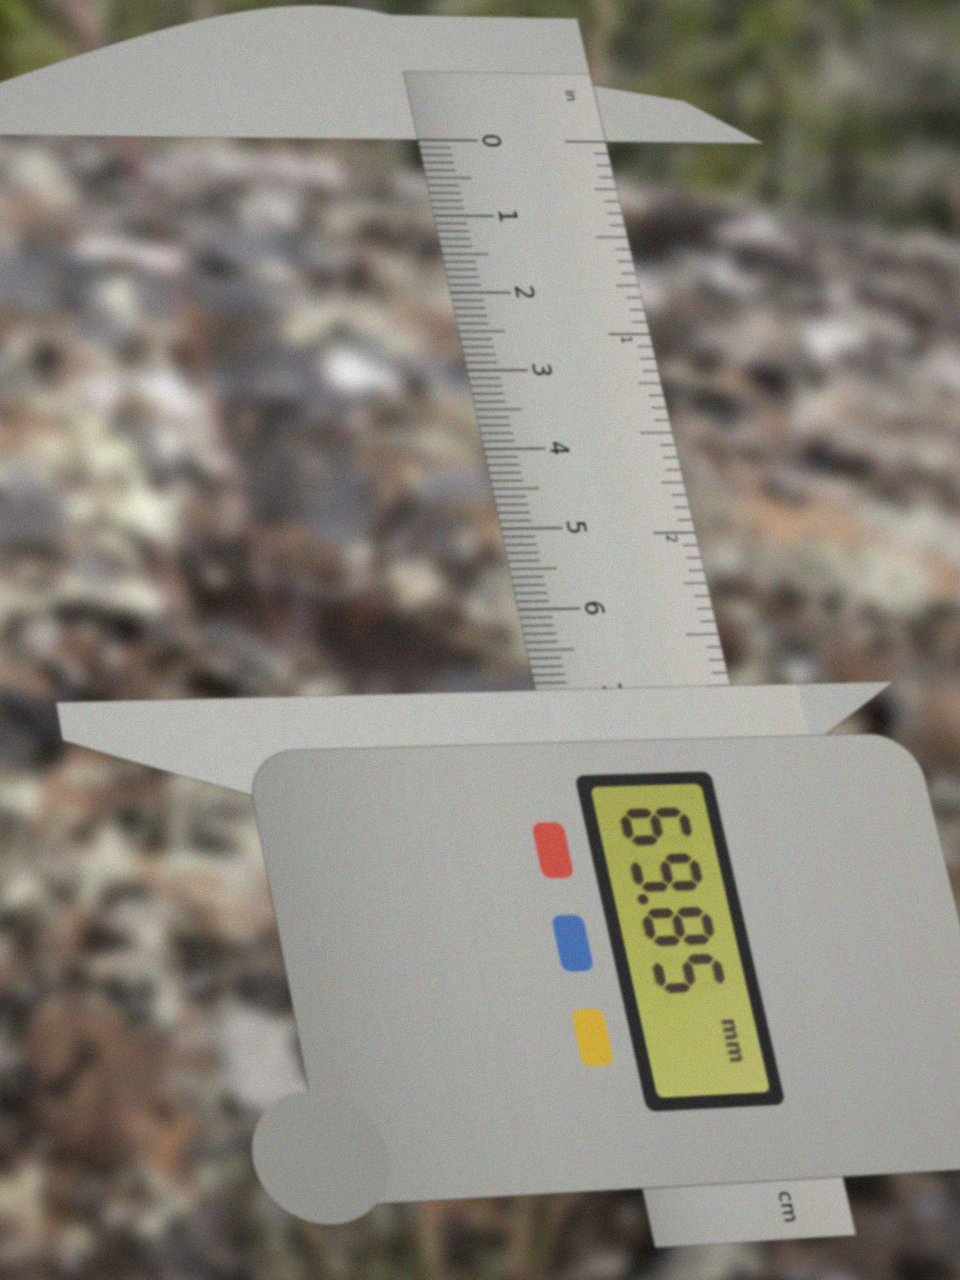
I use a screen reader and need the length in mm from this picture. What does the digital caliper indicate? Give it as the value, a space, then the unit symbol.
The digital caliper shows 69.85 mm
